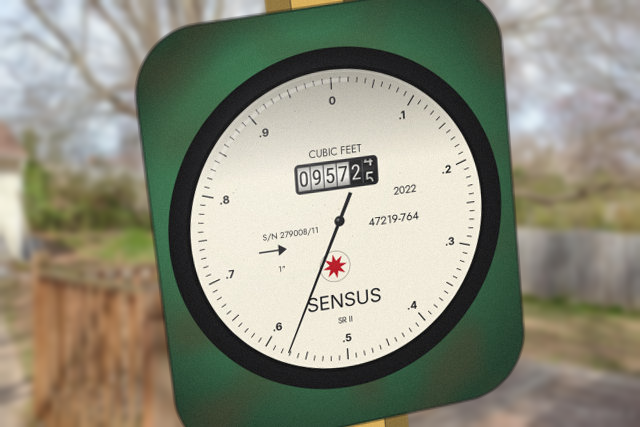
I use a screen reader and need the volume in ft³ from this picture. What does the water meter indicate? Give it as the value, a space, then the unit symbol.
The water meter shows 95724.57 ft³
